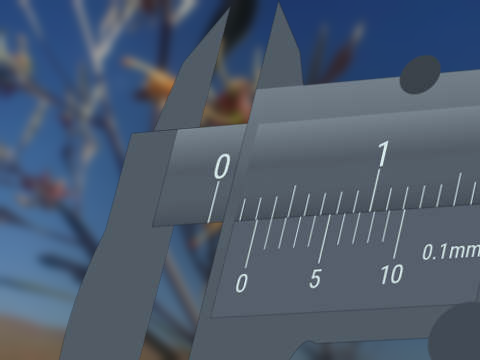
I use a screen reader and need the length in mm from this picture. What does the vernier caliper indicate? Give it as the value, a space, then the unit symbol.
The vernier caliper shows 3.1 mm
